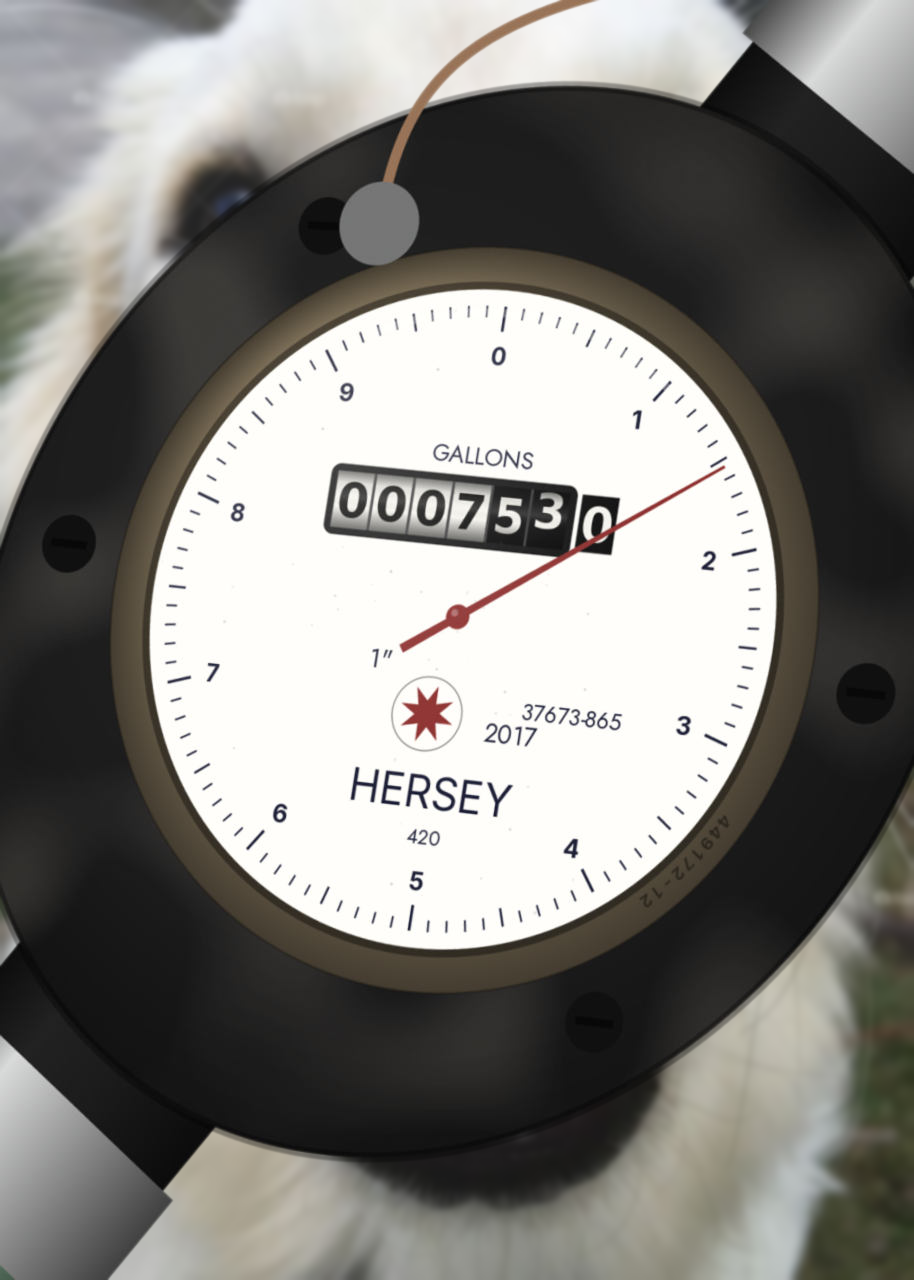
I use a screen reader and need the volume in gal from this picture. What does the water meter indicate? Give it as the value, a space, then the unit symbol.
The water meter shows 7531.5 gal
